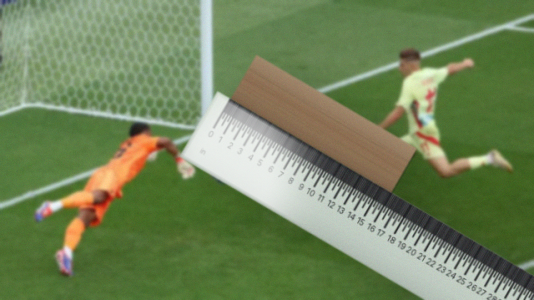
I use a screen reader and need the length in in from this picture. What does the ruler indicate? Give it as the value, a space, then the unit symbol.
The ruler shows 16 in
